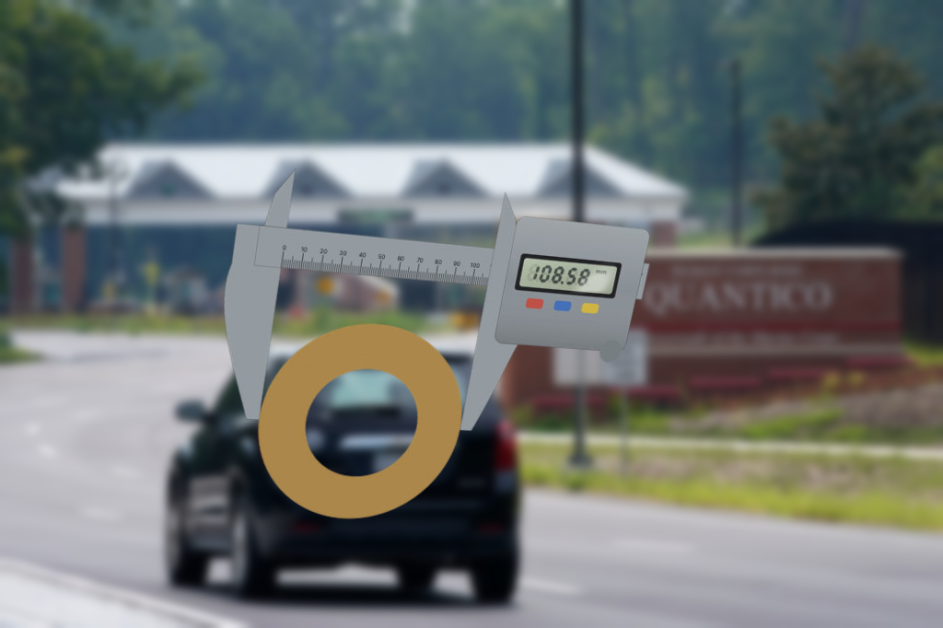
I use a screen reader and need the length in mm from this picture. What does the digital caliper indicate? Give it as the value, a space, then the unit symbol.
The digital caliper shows 108.58 mm
